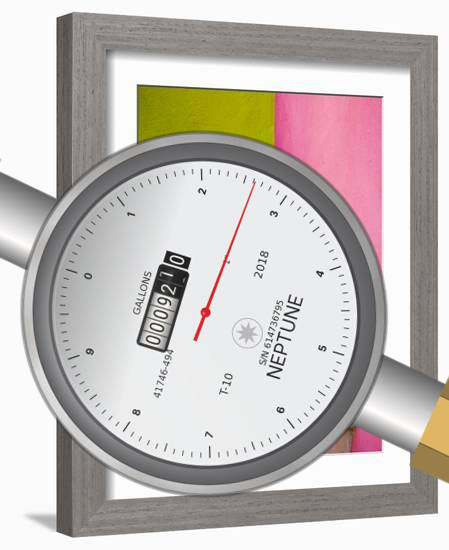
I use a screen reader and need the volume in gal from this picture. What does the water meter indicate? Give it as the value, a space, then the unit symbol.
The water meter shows 9212.6 gal
